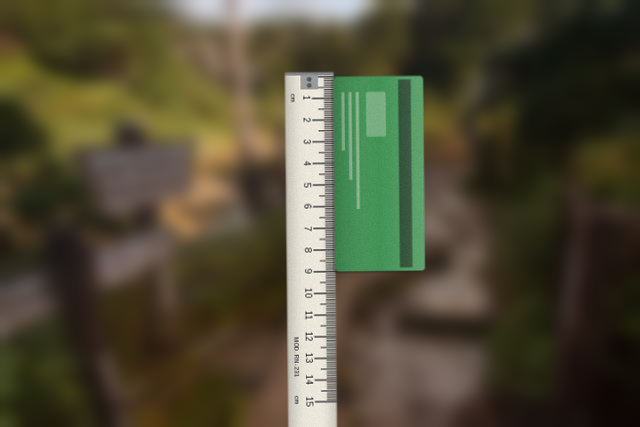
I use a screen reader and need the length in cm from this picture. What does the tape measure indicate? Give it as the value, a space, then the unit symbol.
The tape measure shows 9 cm
